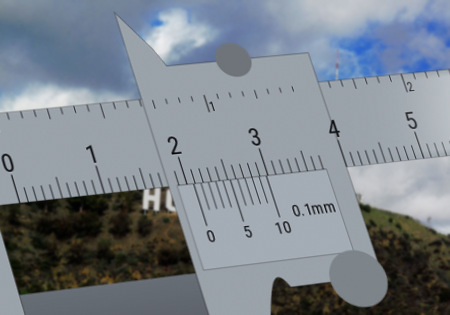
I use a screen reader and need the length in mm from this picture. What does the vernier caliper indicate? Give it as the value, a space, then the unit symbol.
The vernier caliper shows 20.8 mm
